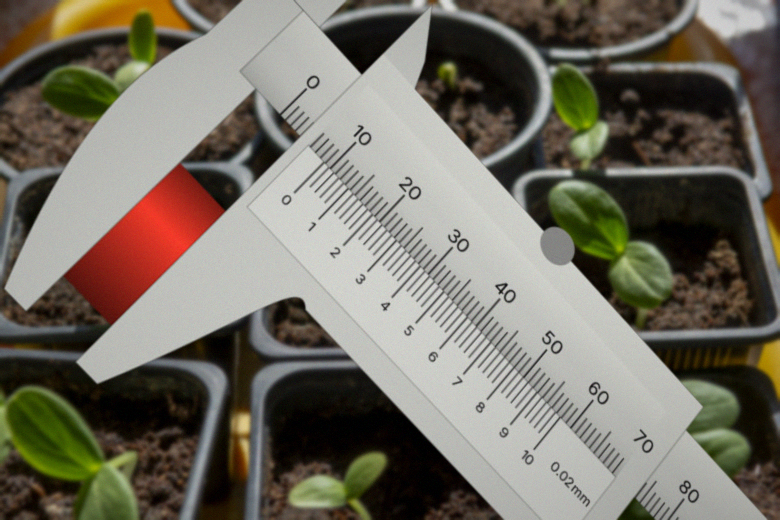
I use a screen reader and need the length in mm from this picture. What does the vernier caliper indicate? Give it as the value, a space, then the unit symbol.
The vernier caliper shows 8.8 mm
